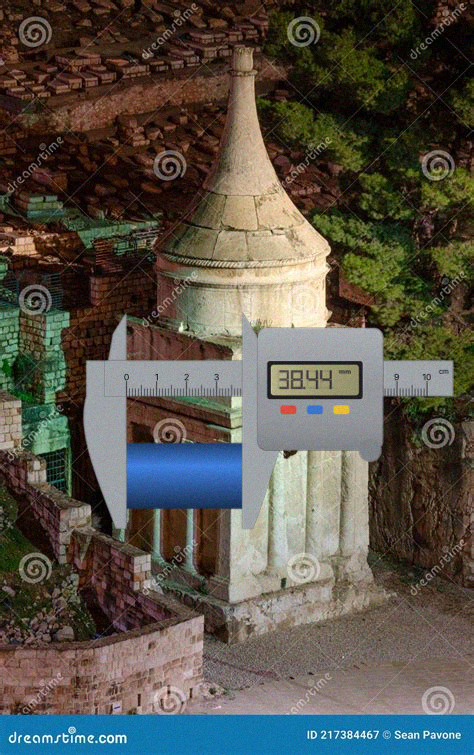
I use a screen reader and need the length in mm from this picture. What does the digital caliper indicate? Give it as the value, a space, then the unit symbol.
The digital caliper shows 38.44 mm
